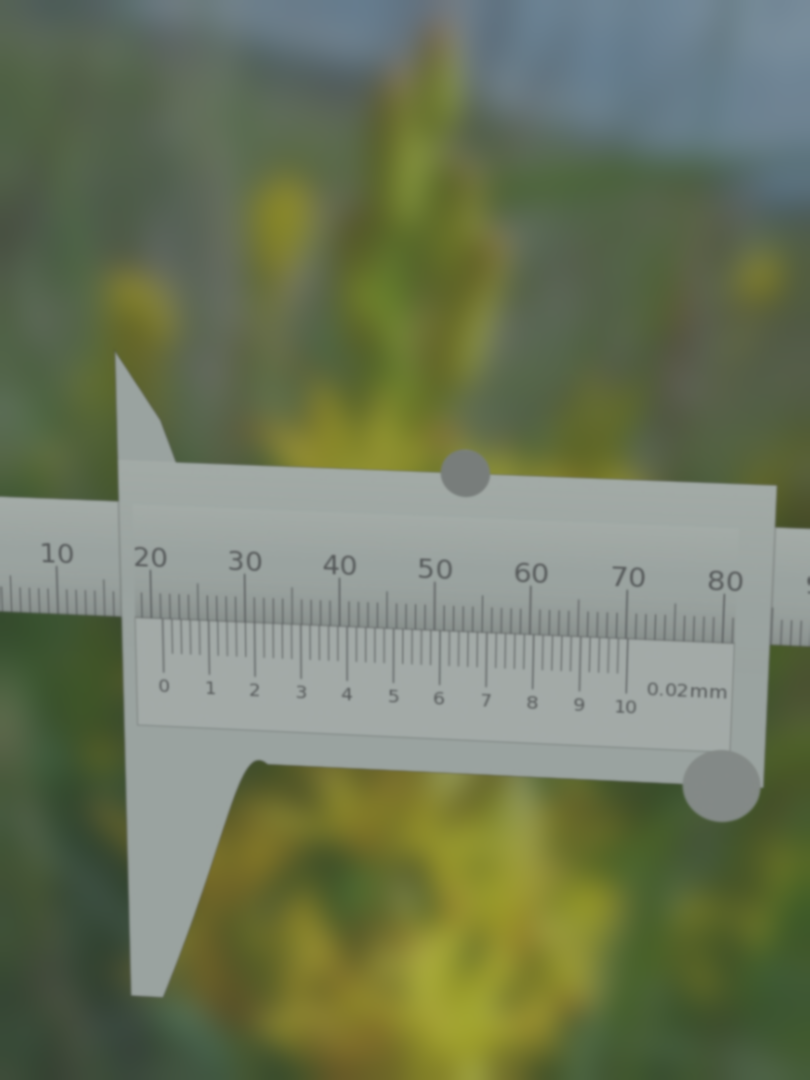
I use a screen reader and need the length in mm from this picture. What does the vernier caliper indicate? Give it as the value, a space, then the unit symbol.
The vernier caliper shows 21.2 mm
